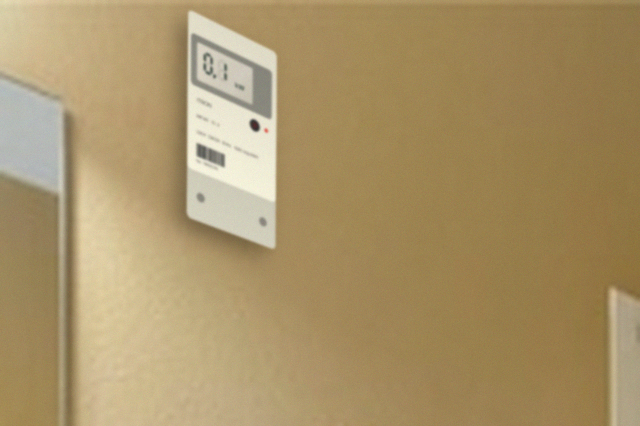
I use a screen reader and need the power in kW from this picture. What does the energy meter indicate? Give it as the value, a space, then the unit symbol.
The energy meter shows 0.1 kW
